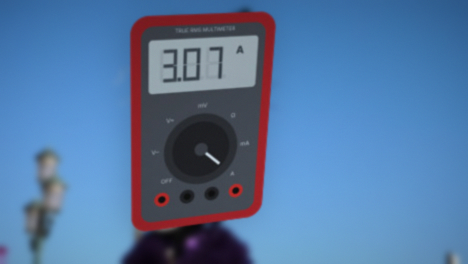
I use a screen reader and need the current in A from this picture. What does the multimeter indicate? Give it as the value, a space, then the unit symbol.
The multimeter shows 3.07 A
